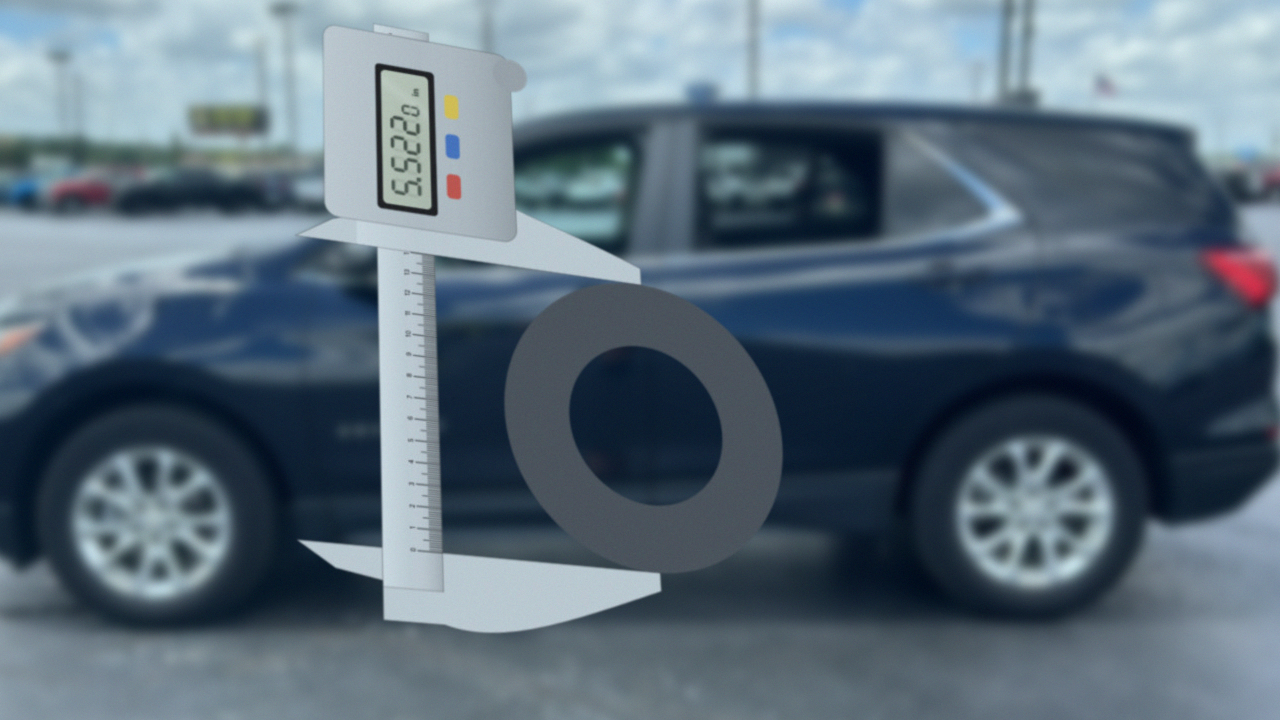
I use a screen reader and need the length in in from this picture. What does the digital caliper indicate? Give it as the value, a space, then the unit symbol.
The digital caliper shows 5.5220 in
